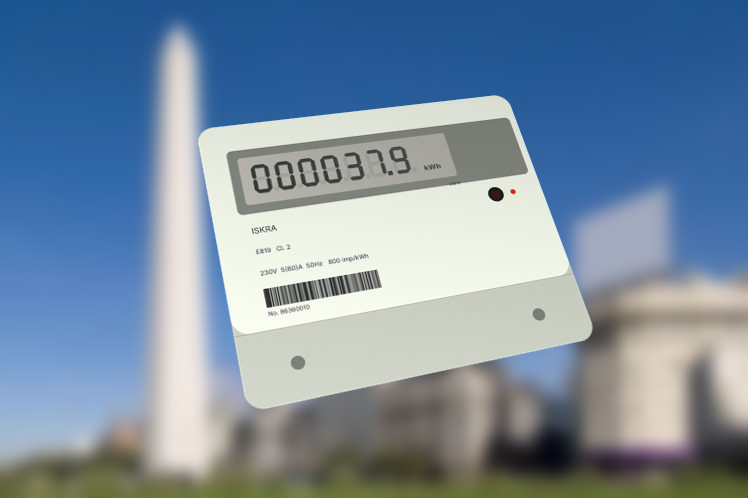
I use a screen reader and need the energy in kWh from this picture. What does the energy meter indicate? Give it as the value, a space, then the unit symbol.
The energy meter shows 37.9 kWh
